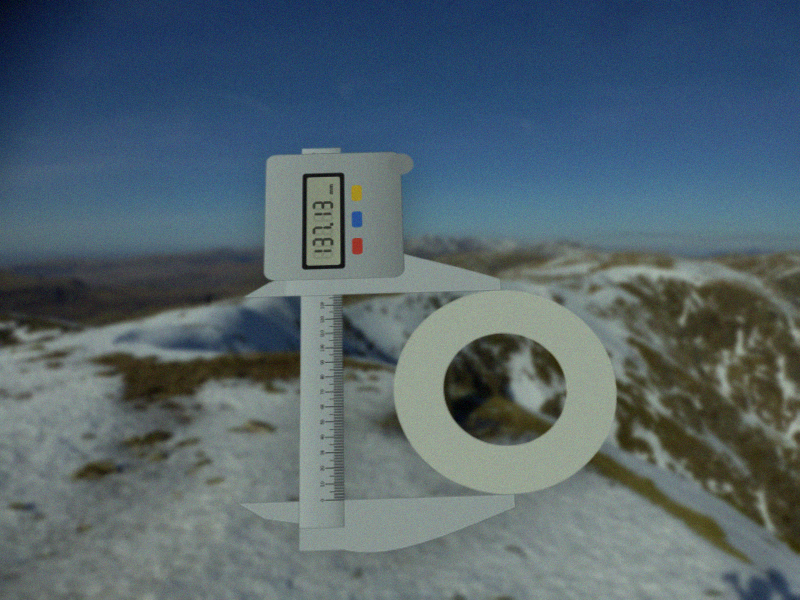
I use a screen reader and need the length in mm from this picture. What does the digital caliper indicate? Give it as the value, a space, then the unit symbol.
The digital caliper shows 137.13 mm
